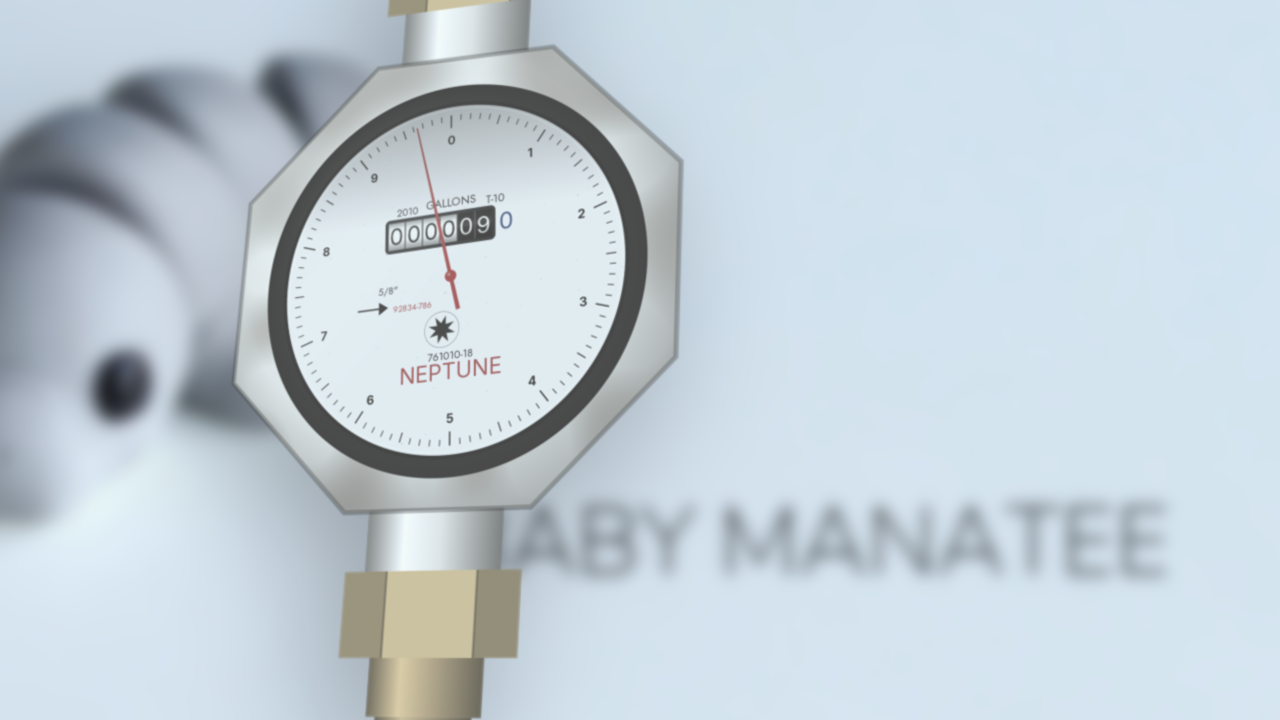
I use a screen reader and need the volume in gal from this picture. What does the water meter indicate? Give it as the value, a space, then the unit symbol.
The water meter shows 89.6 gal
